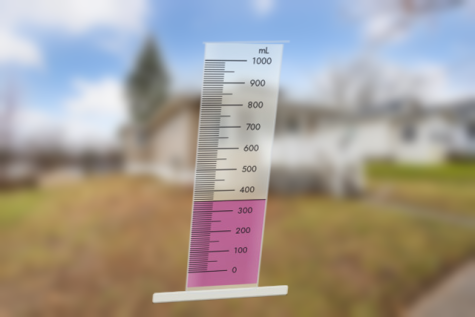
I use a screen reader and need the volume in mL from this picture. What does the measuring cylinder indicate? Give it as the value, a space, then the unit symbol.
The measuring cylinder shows 350 mL
